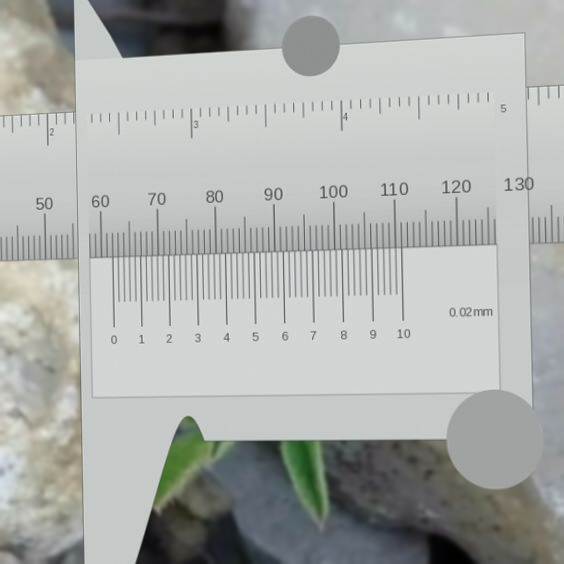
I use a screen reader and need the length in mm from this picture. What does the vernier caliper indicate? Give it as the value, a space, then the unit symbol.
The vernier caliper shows 62.0 mm
